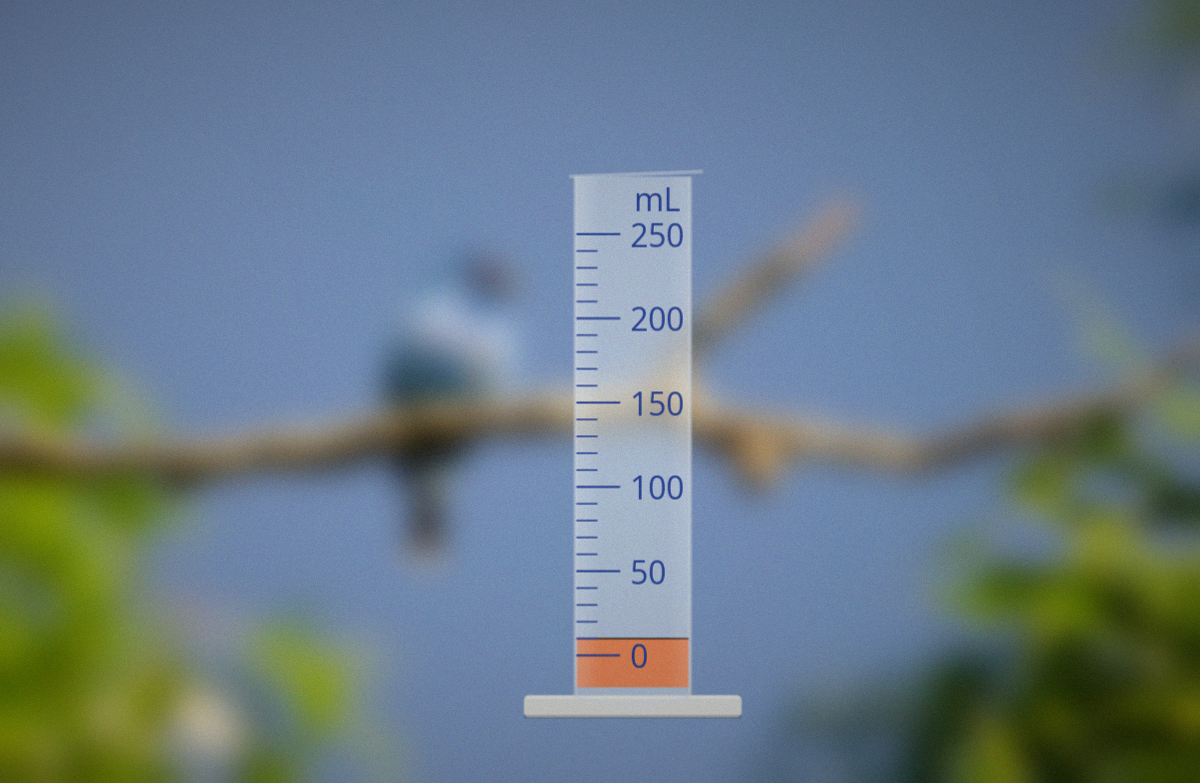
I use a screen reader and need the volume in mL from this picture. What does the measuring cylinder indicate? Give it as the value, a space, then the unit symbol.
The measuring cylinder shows 10 mL
